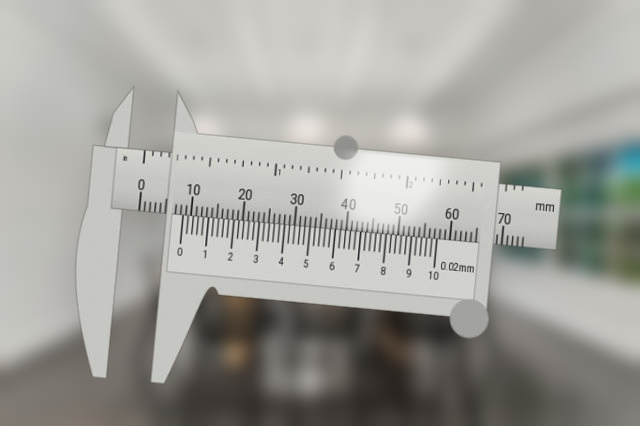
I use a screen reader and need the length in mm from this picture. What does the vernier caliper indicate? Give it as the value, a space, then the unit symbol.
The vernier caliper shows 8.5 mm
